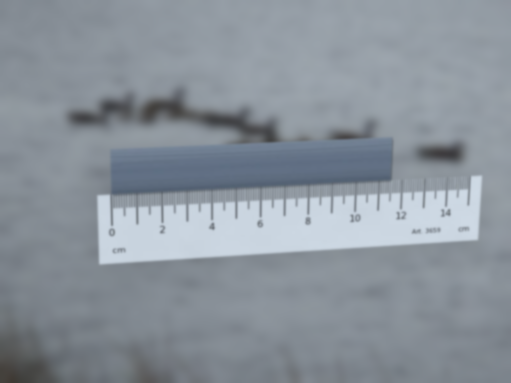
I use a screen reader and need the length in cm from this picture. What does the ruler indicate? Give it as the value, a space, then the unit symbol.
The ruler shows 11.5 cm
